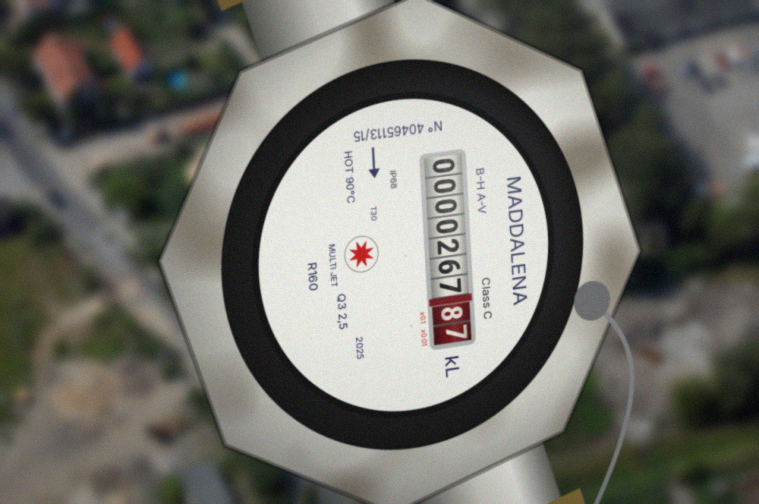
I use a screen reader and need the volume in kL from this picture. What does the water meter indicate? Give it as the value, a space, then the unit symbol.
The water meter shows 267.87 kL
